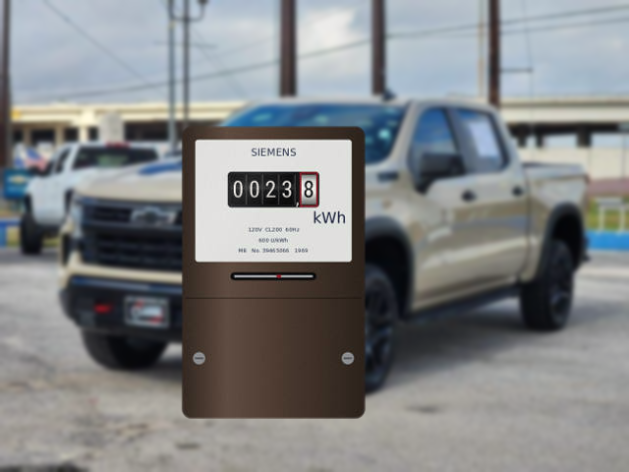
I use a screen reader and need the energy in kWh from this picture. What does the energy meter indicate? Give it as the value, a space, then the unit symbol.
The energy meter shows 23.8 kWh
